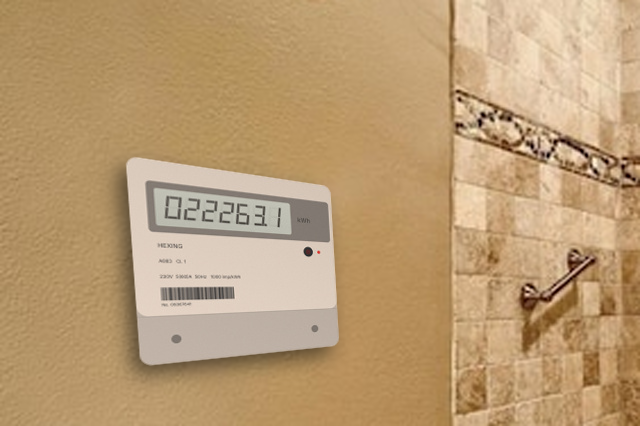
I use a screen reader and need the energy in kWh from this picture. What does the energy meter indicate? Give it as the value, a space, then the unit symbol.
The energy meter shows 22263.1 kWh
